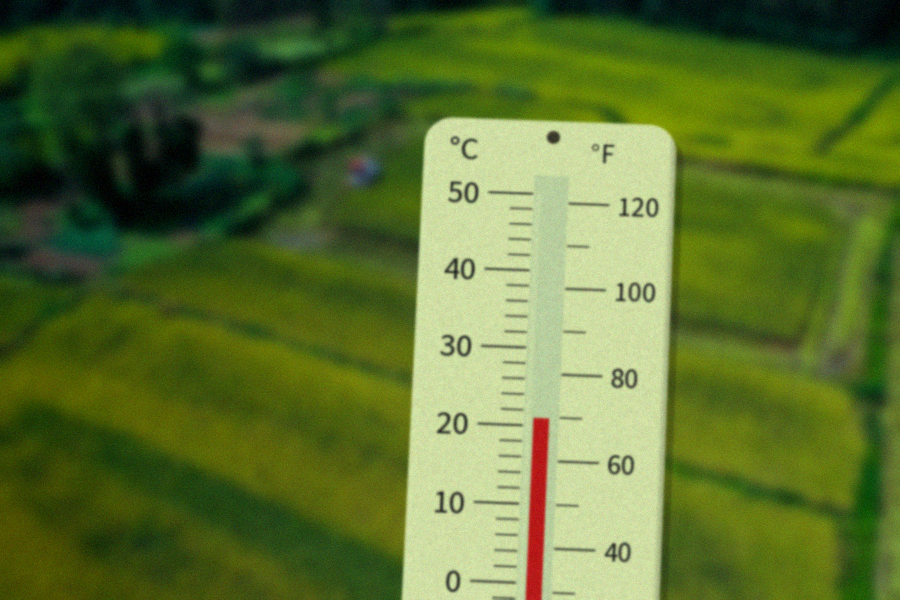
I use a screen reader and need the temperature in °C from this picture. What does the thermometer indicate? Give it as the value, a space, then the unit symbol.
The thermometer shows 21 °C
